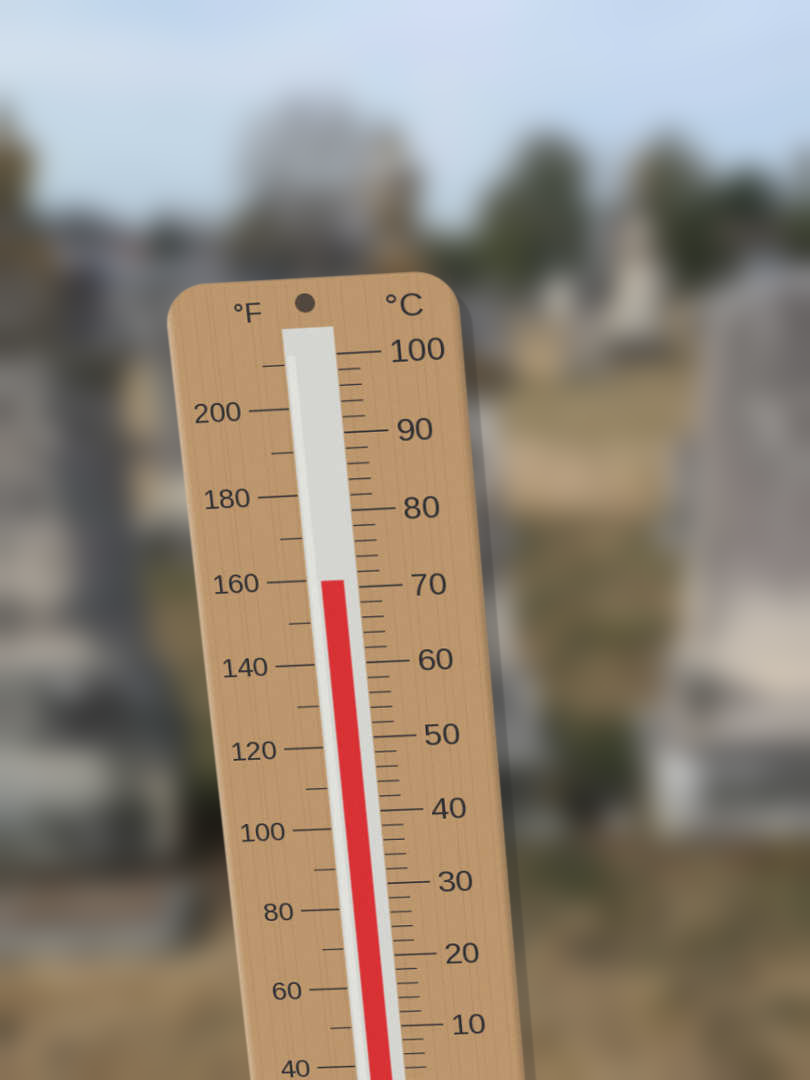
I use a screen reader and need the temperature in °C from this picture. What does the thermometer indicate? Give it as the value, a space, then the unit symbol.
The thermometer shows 71 °C
